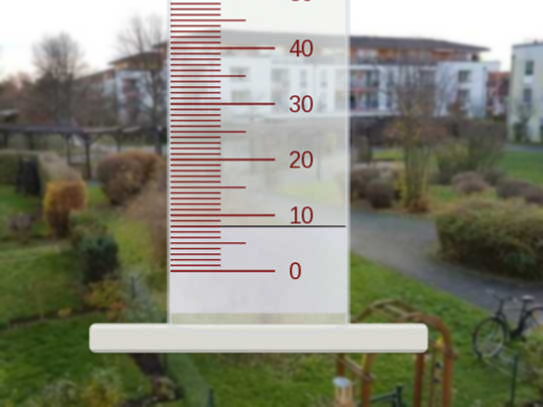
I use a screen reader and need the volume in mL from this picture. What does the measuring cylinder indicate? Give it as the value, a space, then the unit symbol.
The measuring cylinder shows 8 mL
